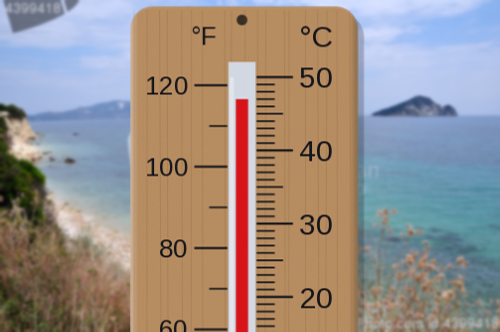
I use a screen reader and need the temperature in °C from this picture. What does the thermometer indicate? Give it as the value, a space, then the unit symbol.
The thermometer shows 47 °C
